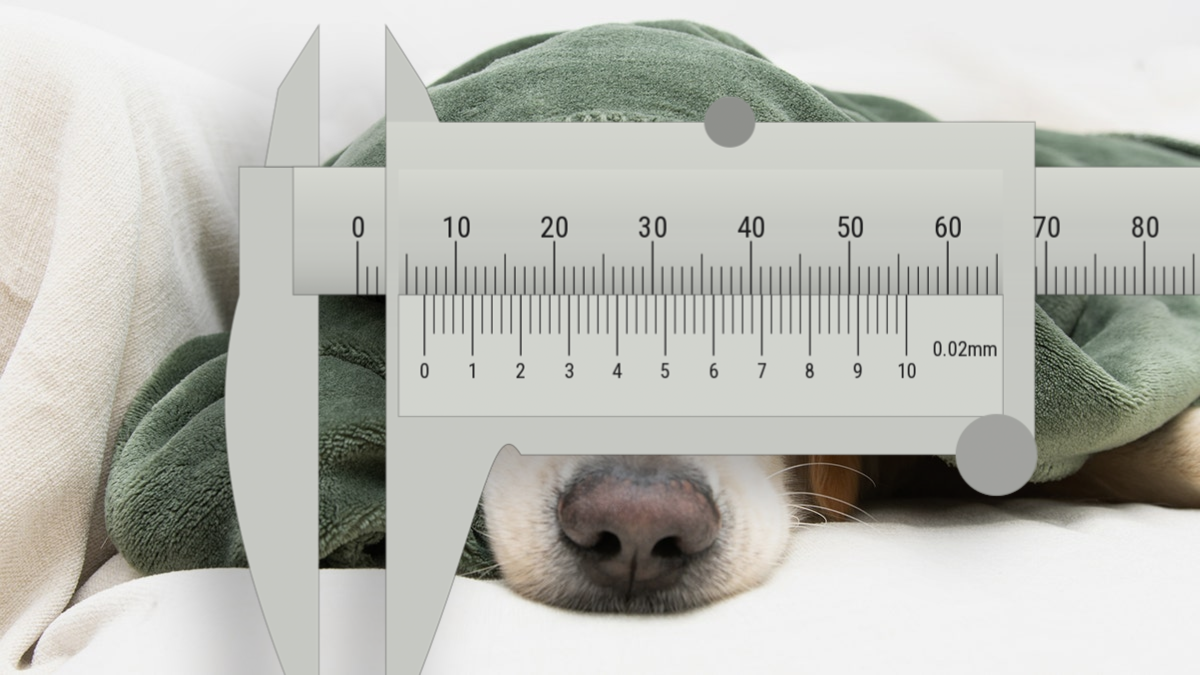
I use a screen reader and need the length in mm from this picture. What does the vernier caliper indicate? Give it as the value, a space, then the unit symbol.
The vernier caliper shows 6.8 mm
